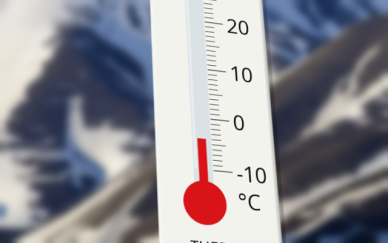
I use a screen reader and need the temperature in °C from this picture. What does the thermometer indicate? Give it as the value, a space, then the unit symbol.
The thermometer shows -4 °C
